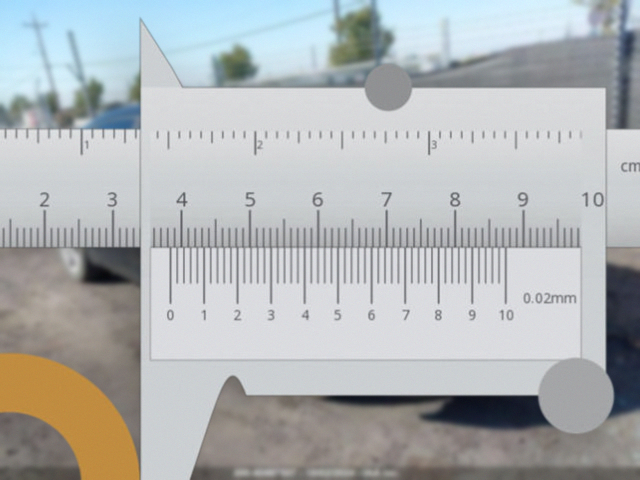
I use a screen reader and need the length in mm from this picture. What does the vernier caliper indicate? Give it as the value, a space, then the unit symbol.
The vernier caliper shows 38.4 mm
